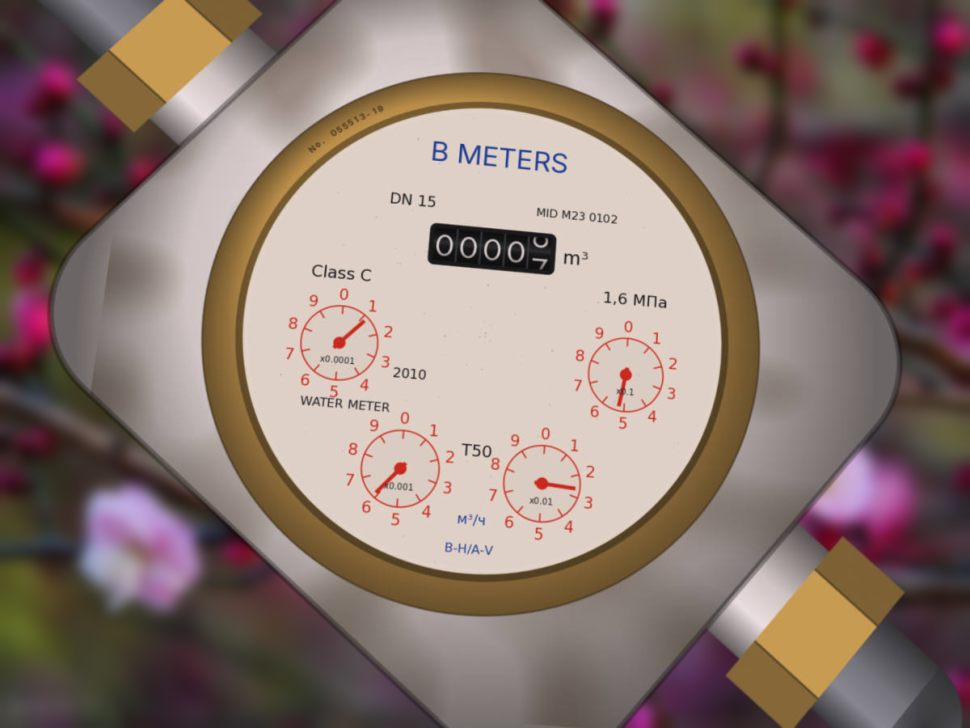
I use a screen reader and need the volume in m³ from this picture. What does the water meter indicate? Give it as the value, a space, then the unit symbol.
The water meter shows 6.5261 m³
